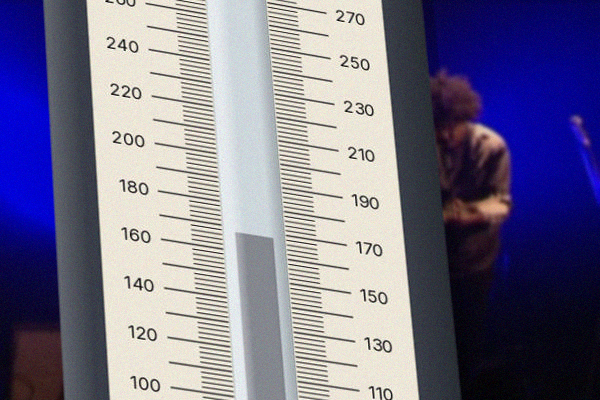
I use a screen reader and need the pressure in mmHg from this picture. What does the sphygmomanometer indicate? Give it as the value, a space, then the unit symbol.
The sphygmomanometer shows 168 mmHg
